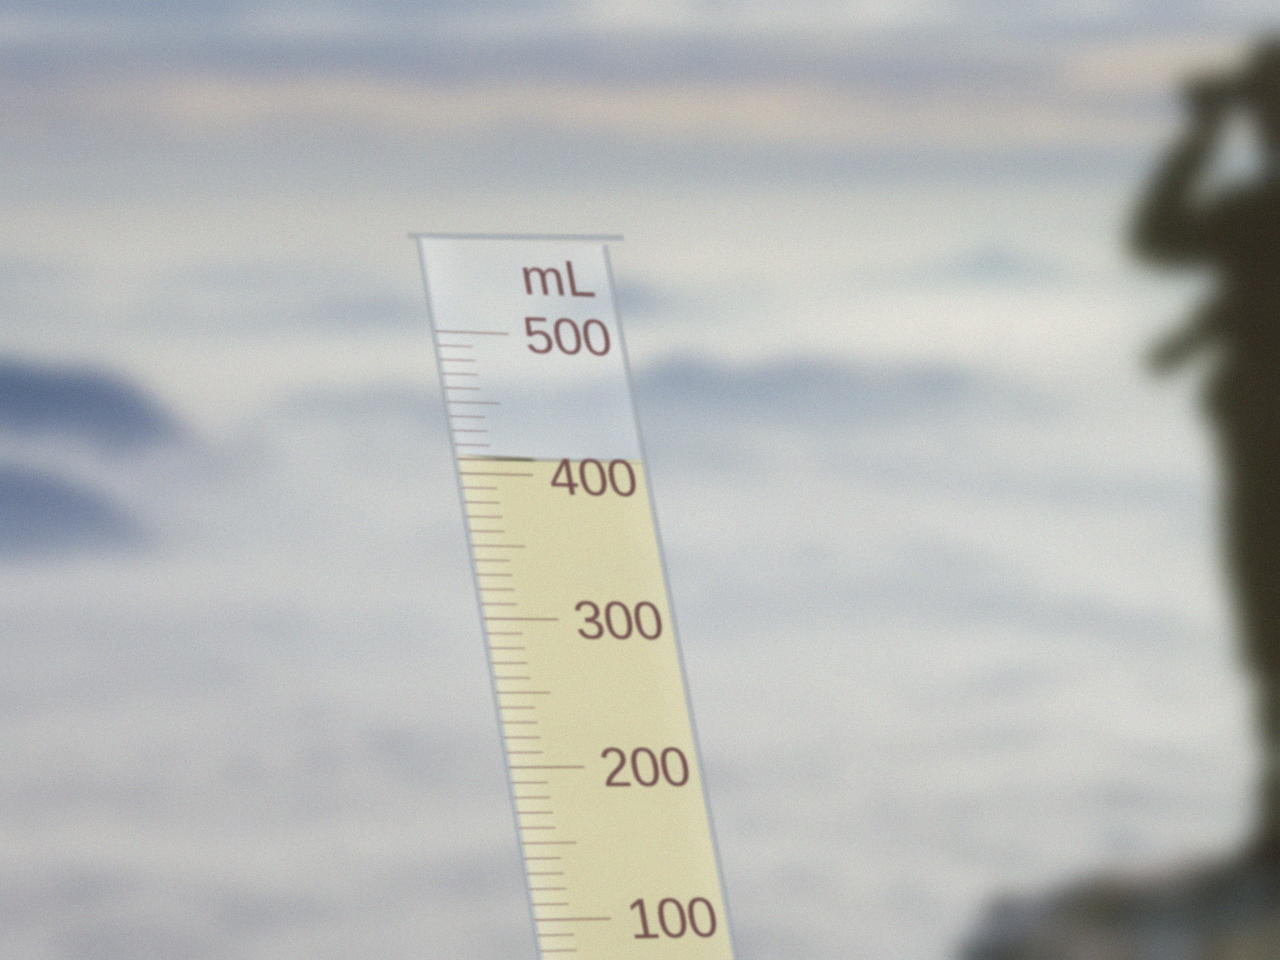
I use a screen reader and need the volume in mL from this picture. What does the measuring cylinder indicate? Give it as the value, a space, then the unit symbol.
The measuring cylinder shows 410 mL
